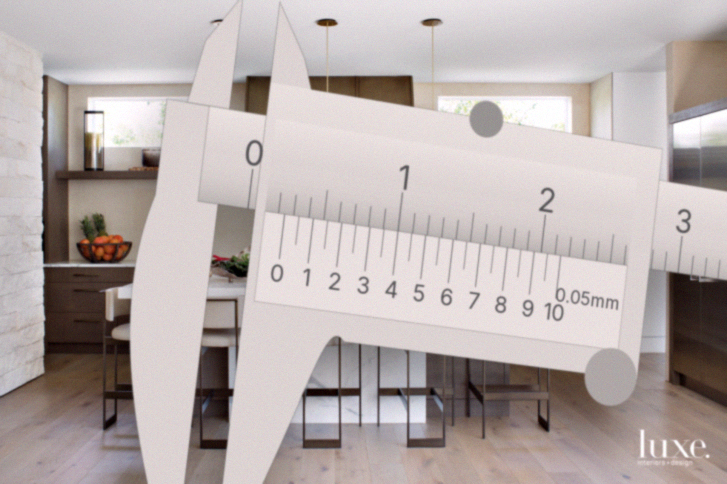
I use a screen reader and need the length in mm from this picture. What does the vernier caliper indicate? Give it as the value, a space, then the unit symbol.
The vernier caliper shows 2.4 mm
